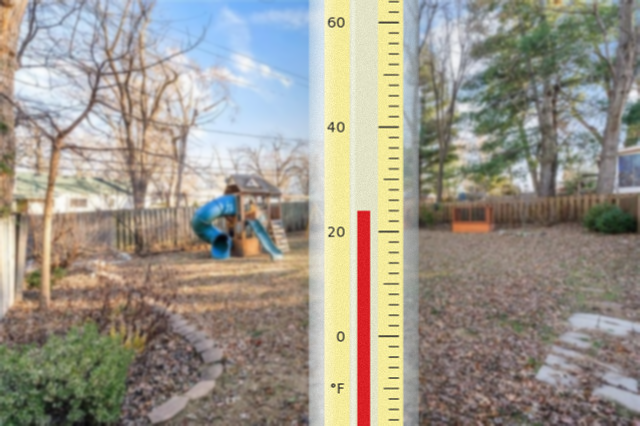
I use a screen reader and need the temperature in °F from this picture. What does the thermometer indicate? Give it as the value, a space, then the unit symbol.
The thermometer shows 24 °F
